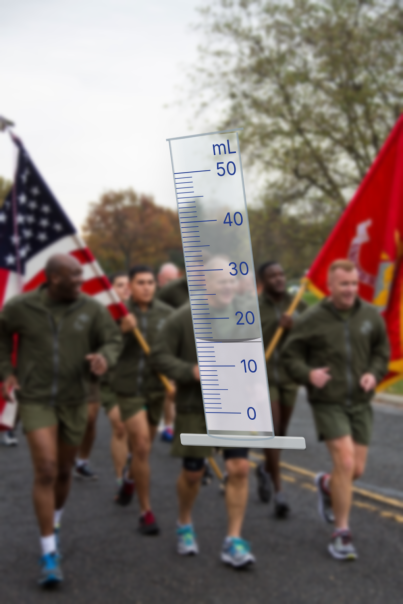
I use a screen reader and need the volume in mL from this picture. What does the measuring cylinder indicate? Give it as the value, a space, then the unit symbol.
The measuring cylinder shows 15 mL
